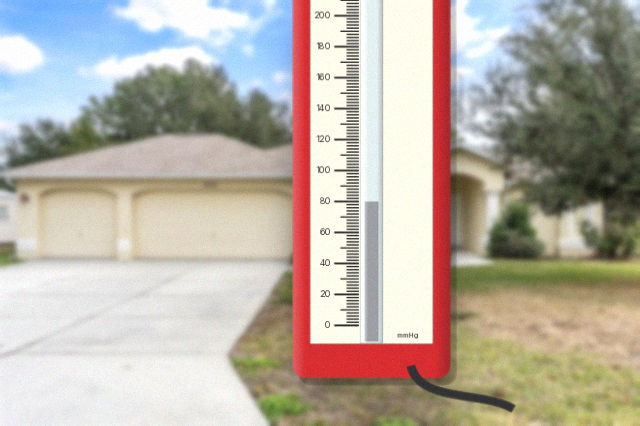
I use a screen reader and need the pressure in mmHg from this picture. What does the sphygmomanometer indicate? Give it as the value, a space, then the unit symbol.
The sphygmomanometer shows 80 mmHg
